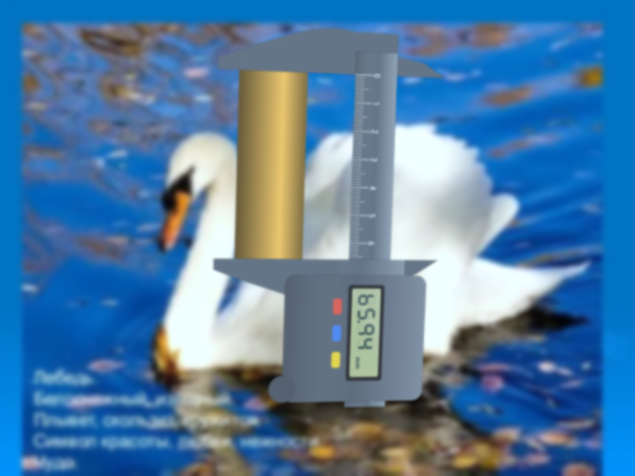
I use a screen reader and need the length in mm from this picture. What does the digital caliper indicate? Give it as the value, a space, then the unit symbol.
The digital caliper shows 65.94 mm
